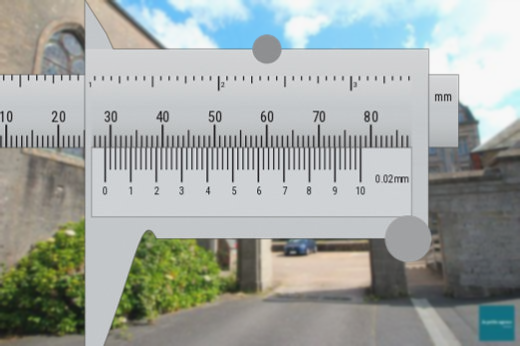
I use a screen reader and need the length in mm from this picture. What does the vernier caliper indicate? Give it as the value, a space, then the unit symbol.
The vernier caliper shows 29.0 mm
